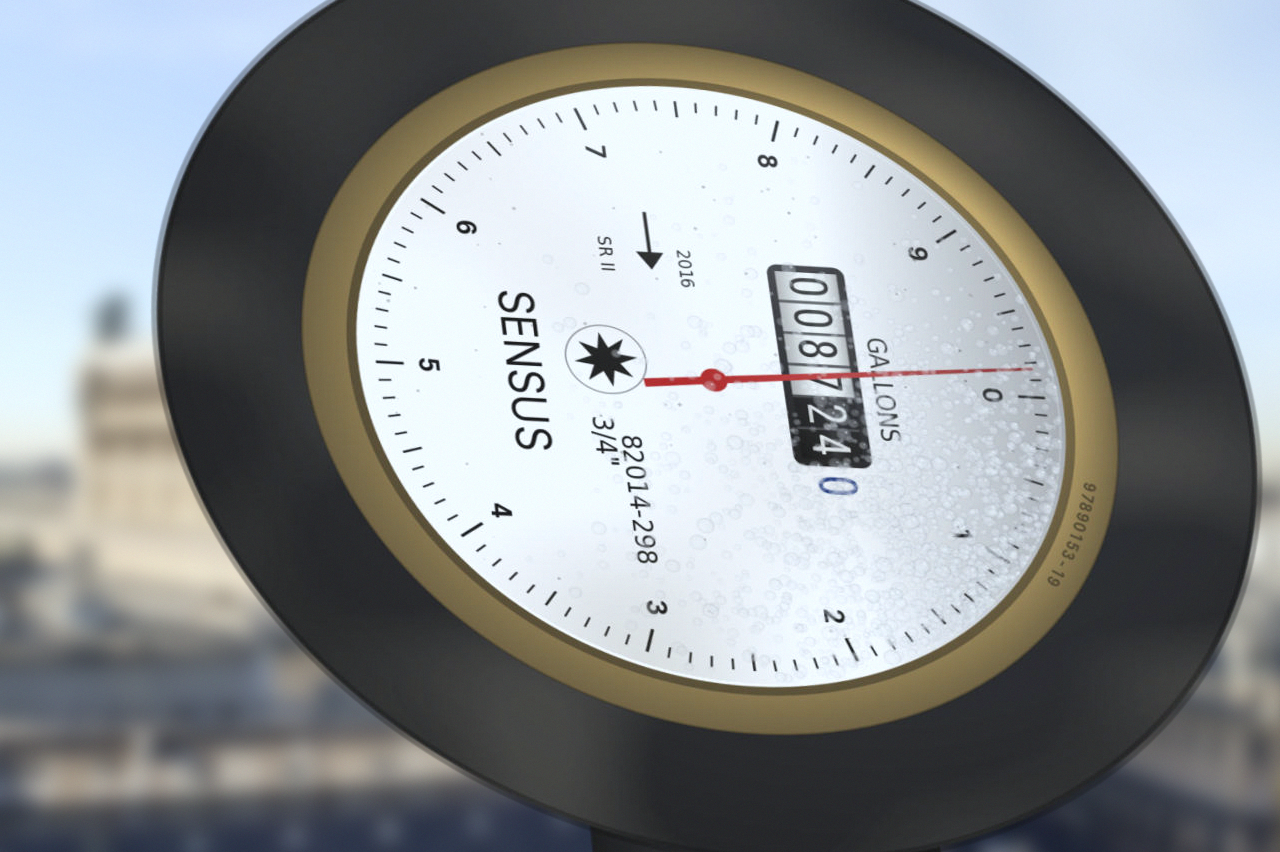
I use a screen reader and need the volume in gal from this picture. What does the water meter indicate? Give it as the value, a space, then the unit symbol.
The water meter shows 87239.8 gal
